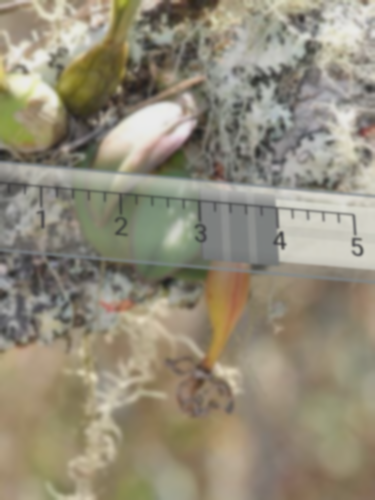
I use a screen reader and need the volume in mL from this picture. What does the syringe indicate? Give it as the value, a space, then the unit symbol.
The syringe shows 3 mL
